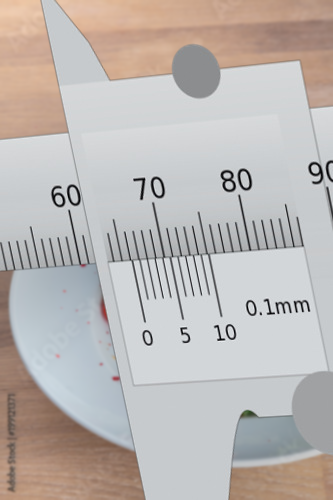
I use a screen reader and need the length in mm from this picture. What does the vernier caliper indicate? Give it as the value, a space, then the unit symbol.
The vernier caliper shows 66.2 mm
